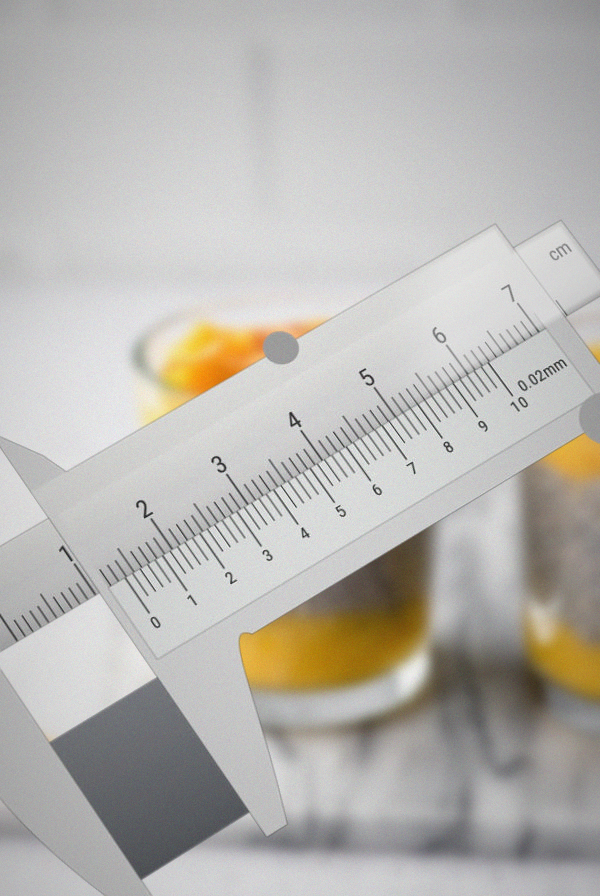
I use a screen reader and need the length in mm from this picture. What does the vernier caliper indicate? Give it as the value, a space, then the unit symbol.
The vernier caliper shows 13.8 mm
